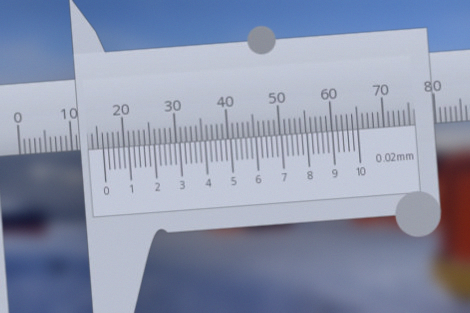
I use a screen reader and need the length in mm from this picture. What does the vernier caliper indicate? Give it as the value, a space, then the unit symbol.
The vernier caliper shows 16.0 mm
